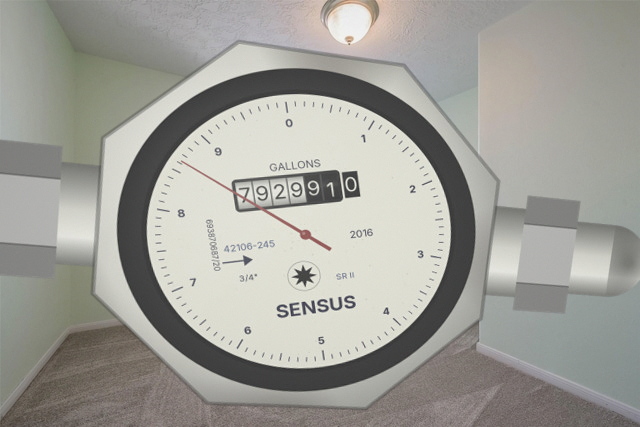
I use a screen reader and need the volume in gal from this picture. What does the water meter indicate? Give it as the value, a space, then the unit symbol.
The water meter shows 7929908.6 gal
